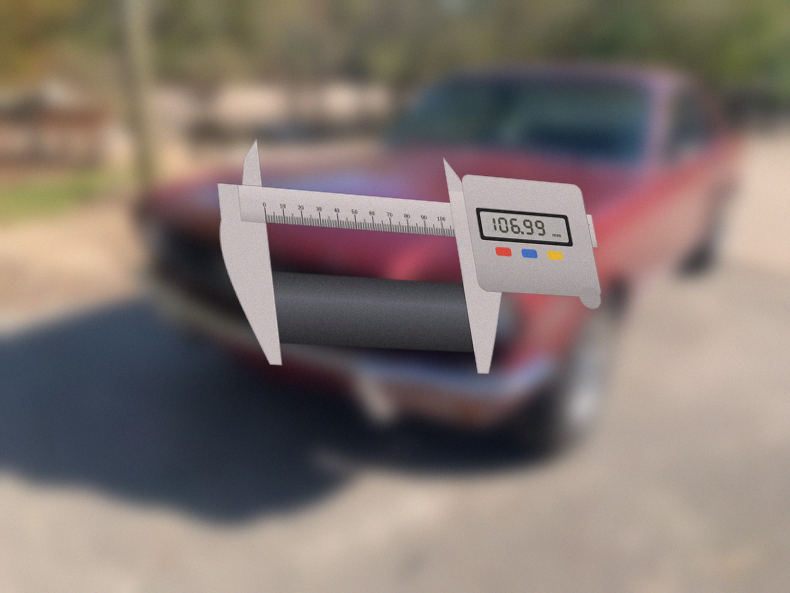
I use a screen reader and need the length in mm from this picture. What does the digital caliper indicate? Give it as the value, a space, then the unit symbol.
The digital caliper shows 106.99 mm
